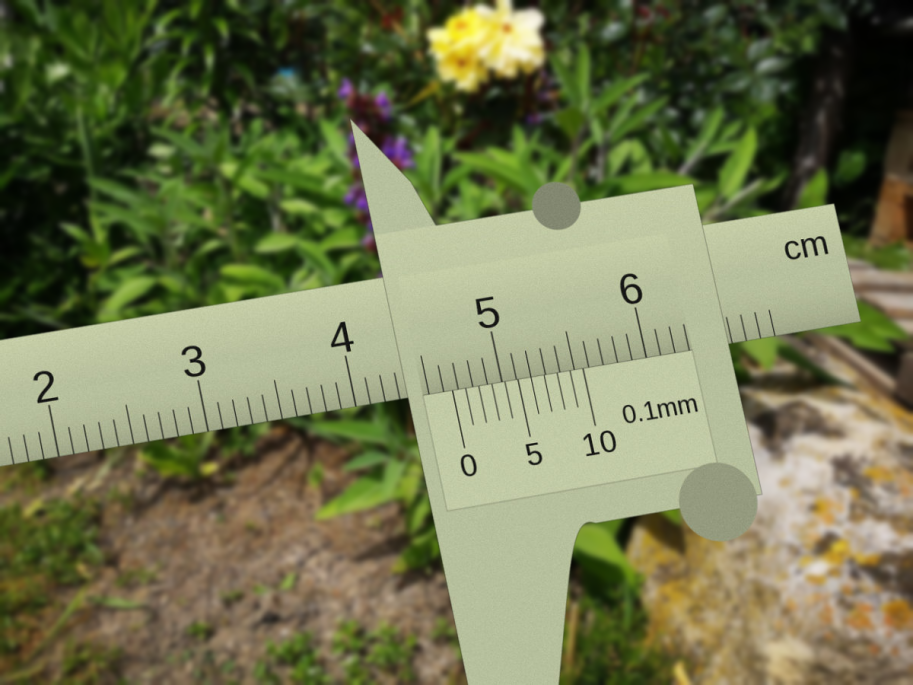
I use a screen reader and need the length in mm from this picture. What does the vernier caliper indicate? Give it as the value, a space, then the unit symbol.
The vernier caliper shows 46.6 mm
